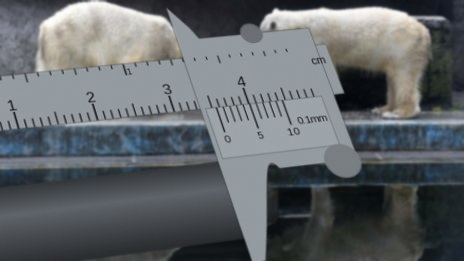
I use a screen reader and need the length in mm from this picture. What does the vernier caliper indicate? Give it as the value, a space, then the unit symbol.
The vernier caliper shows 35.6 mm
